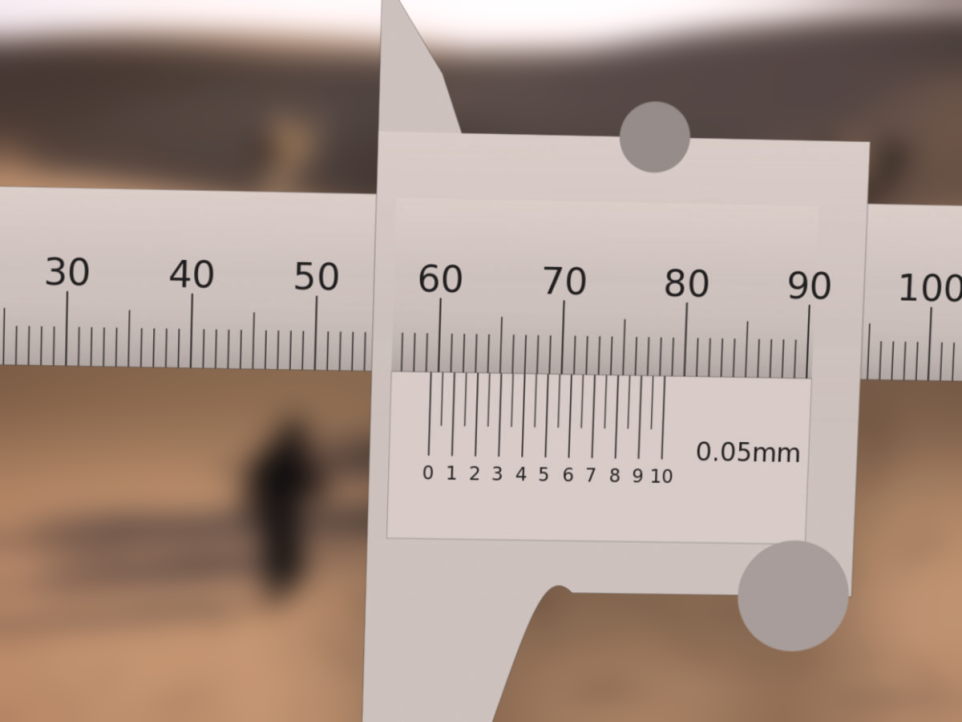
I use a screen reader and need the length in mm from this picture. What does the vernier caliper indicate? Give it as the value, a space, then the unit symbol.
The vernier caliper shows 59.4 mm
